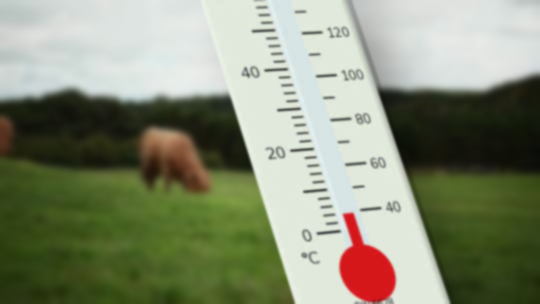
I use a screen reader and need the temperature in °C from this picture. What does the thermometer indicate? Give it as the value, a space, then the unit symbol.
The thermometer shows 4 °C
